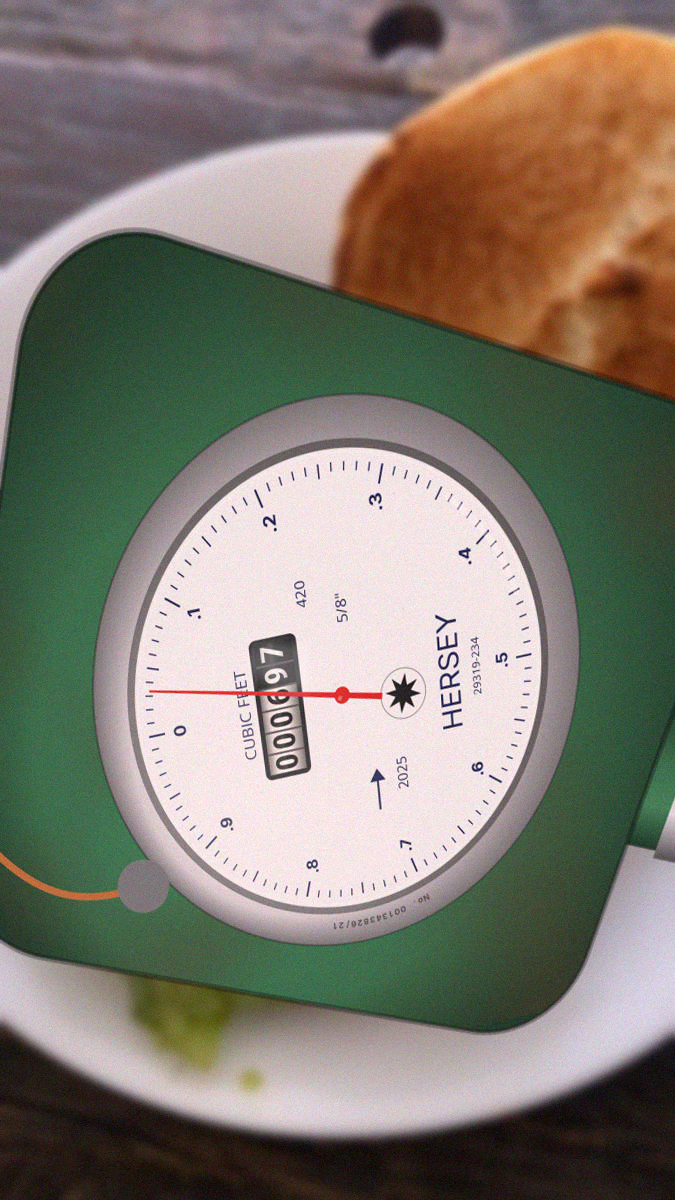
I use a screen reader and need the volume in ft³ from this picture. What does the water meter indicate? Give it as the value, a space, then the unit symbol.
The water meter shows 697.03 ft³
